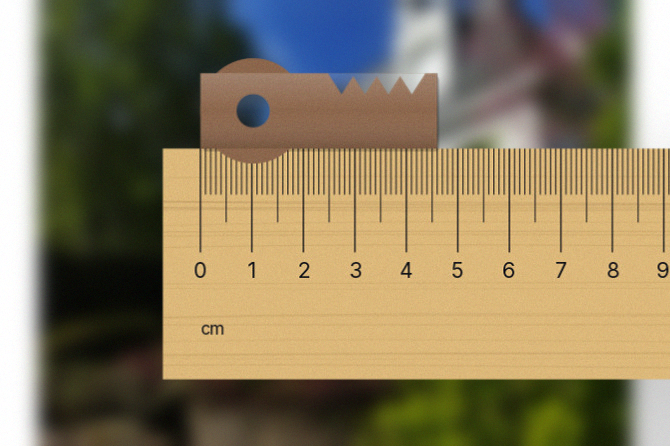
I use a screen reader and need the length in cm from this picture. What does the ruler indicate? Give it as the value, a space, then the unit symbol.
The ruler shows 4.6 cm
